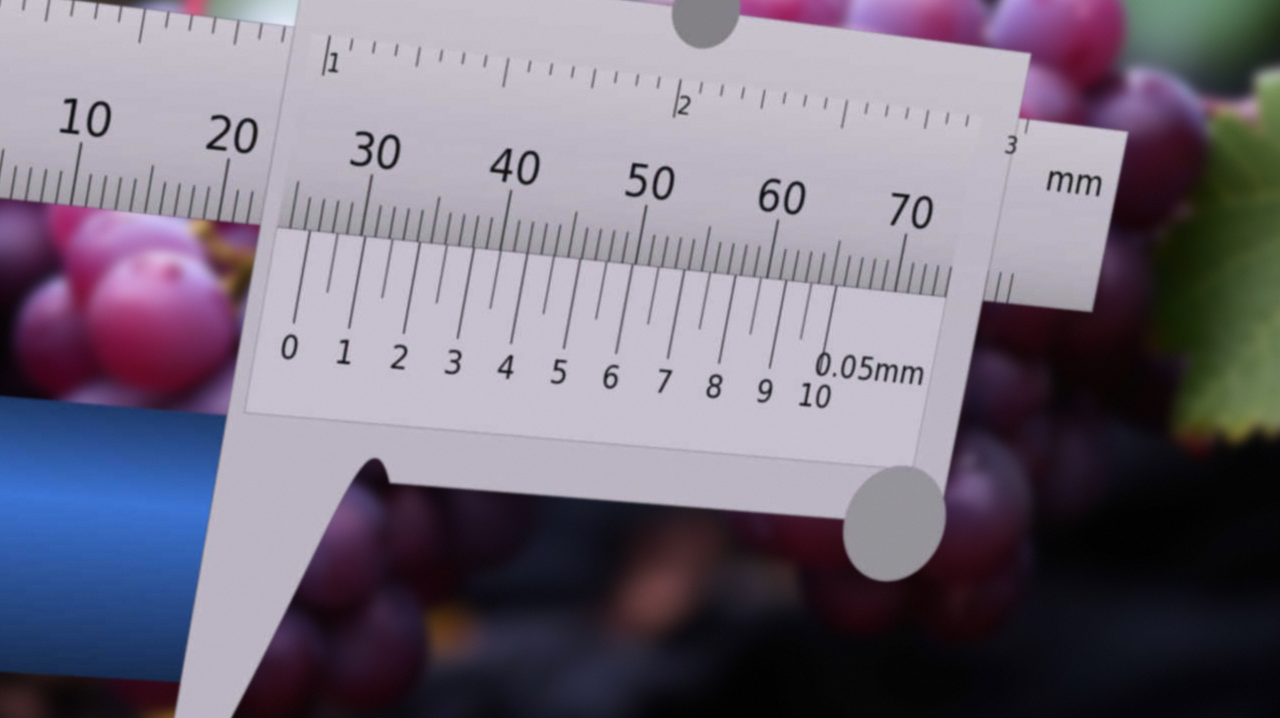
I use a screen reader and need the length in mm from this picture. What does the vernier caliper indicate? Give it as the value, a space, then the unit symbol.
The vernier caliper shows 26.4 mm
